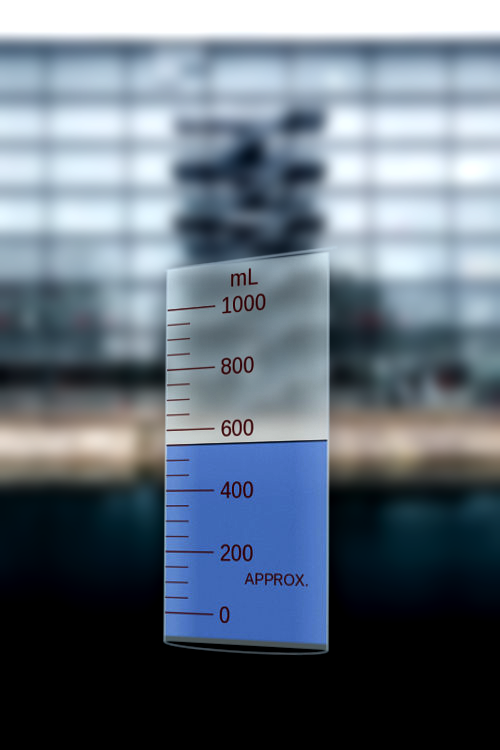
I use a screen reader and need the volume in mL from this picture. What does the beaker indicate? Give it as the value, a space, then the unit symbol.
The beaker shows 550 mL
